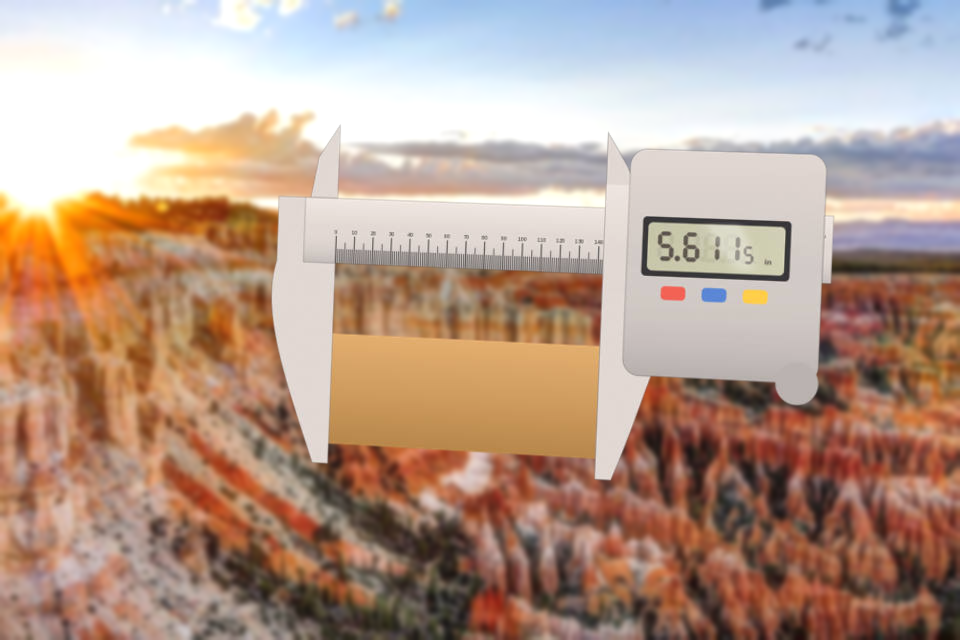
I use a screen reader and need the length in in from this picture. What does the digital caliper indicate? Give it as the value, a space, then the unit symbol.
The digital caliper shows 5.6115 in
